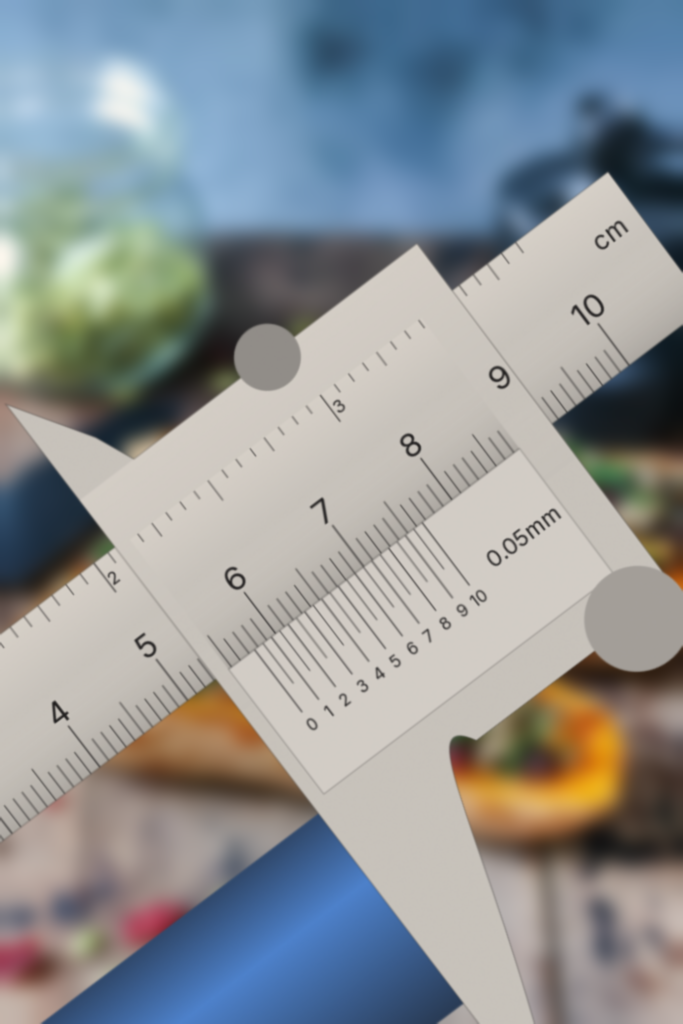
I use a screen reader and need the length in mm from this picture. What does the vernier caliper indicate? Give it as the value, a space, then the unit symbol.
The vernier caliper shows 57.6 mm
